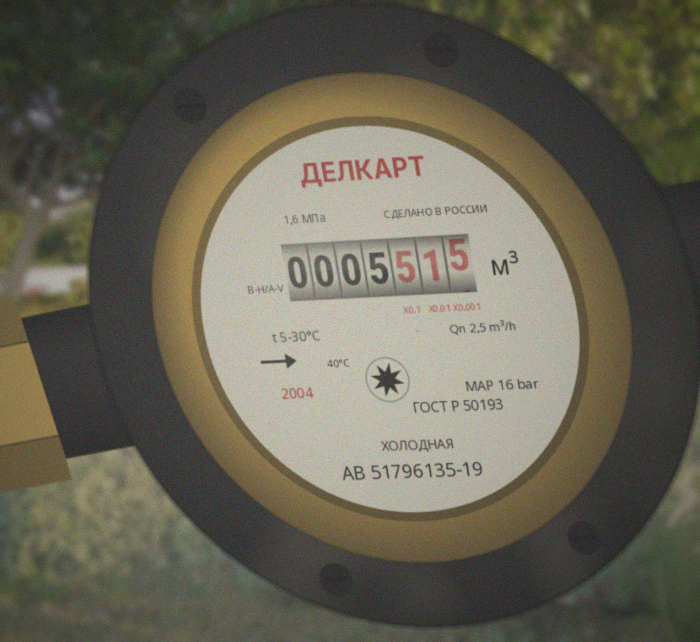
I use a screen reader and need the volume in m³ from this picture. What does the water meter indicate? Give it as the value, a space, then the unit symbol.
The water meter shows 5.515 m³
